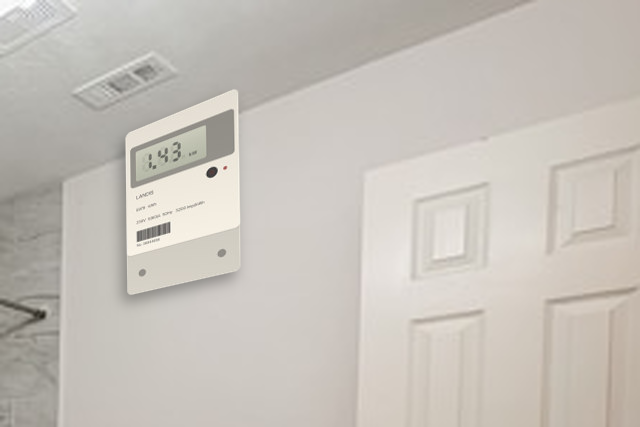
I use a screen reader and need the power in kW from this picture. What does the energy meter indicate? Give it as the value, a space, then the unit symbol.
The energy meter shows 1.43 kW
